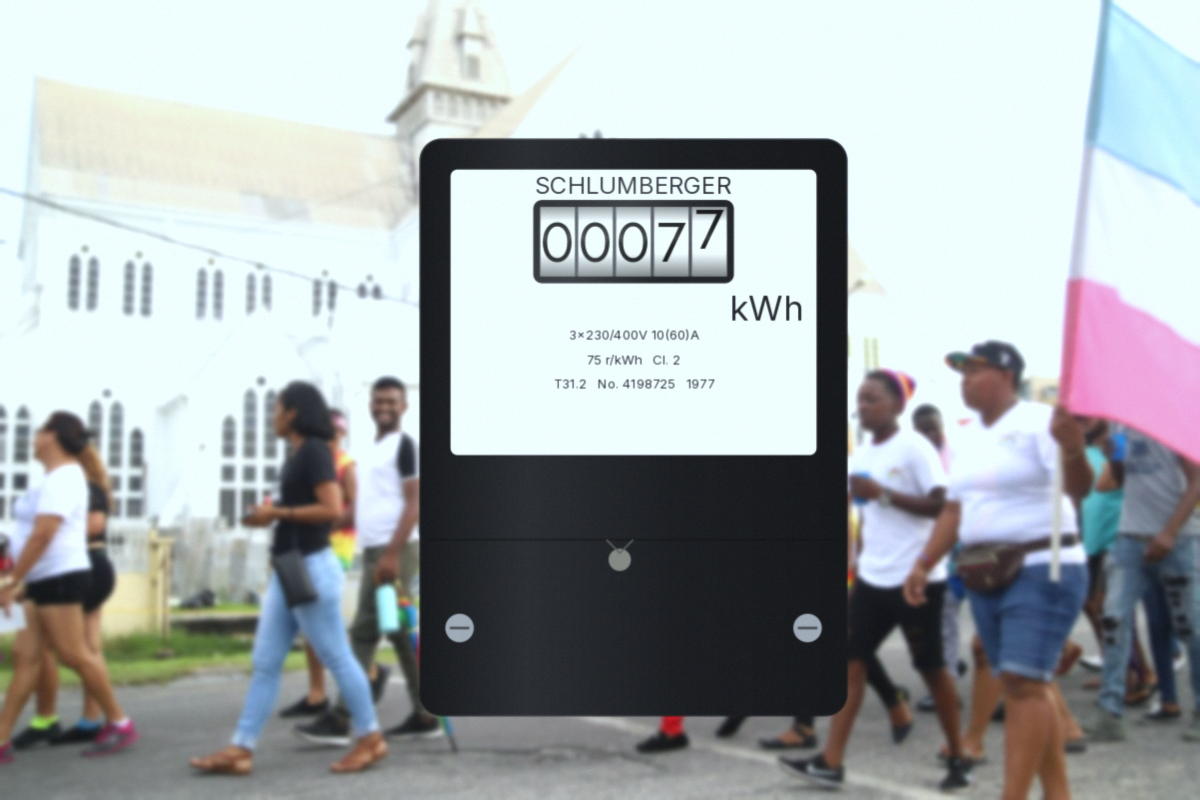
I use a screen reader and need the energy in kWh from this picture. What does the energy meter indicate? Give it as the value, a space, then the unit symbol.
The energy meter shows 77 kWh
